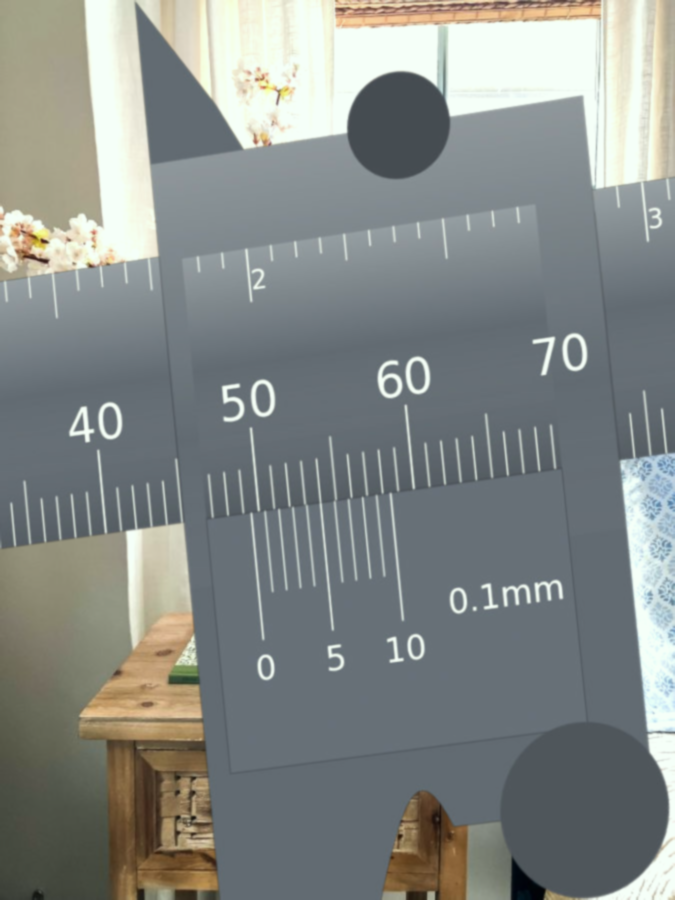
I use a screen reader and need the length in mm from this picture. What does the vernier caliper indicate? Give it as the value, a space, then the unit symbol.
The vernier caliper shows 49.5 mm
